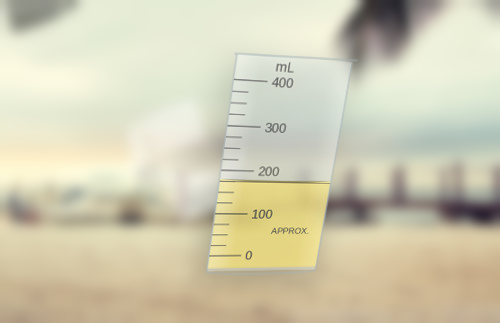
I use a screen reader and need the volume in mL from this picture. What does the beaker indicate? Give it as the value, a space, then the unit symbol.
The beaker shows 175 mL
